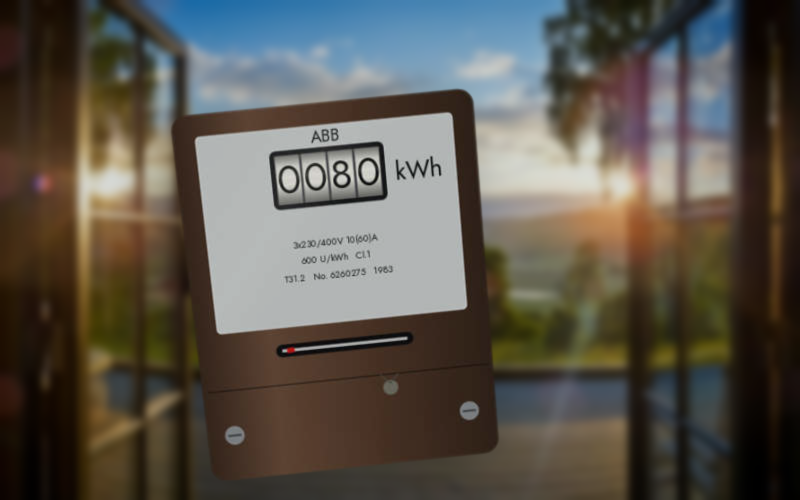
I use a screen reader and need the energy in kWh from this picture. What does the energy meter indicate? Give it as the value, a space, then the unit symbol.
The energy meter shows 80 kWh
